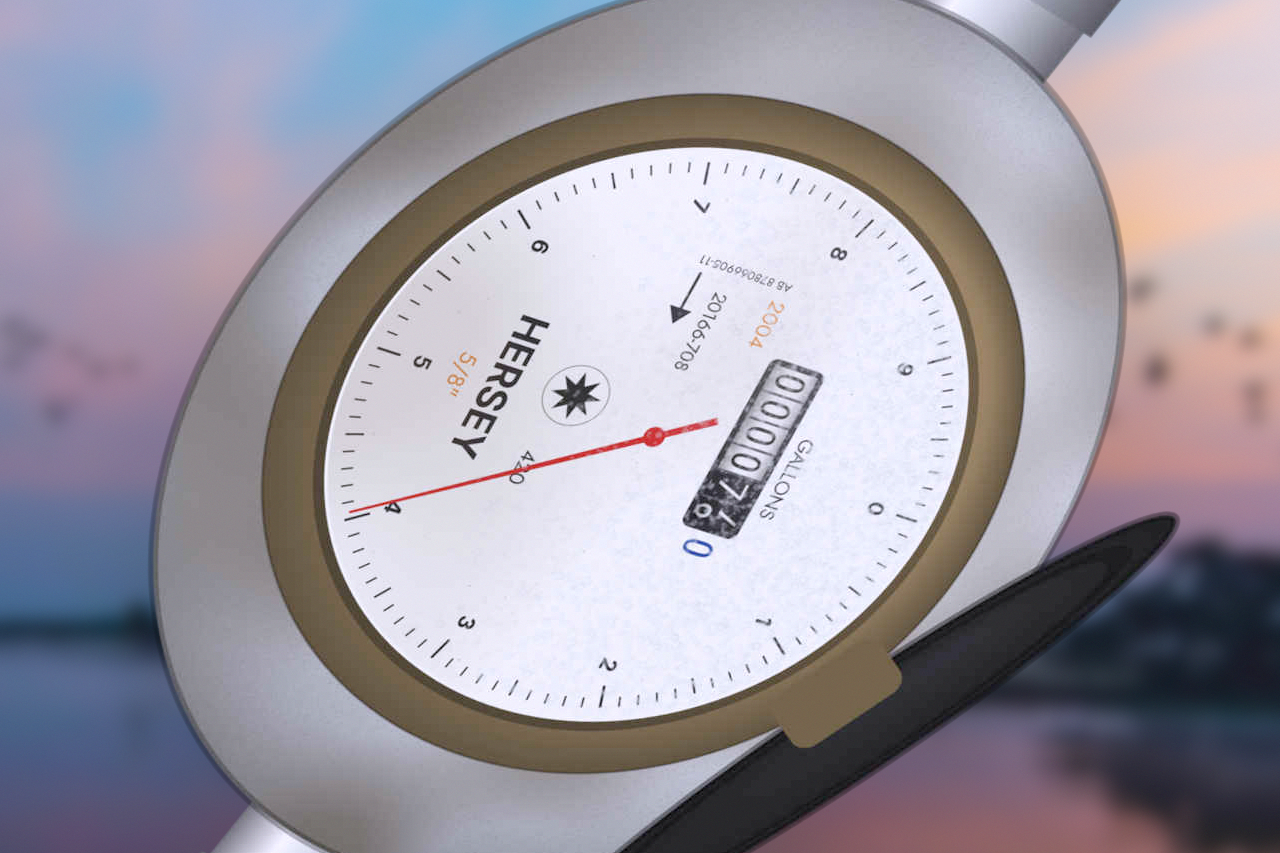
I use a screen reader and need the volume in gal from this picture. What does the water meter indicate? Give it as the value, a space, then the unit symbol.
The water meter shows 774.0 gal
